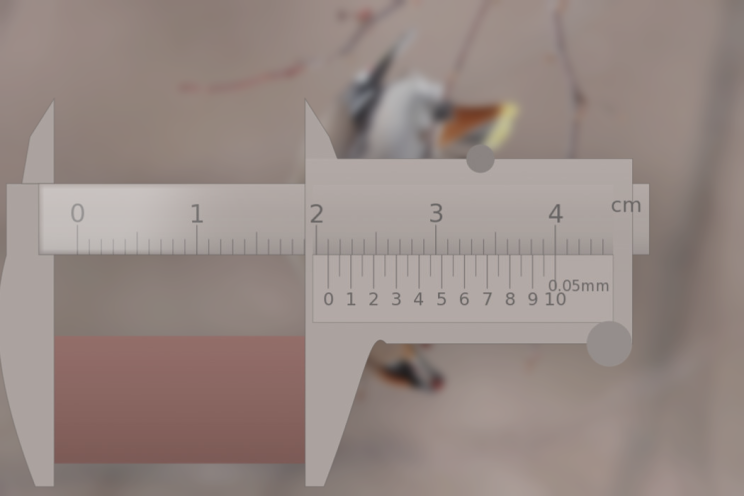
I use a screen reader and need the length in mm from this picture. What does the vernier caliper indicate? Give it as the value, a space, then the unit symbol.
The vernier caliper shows 21.0 mm
